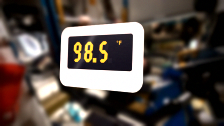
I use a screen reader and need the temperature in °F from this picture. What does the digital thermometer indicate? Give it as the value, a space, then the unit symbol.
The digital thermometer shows 98.5 °F
